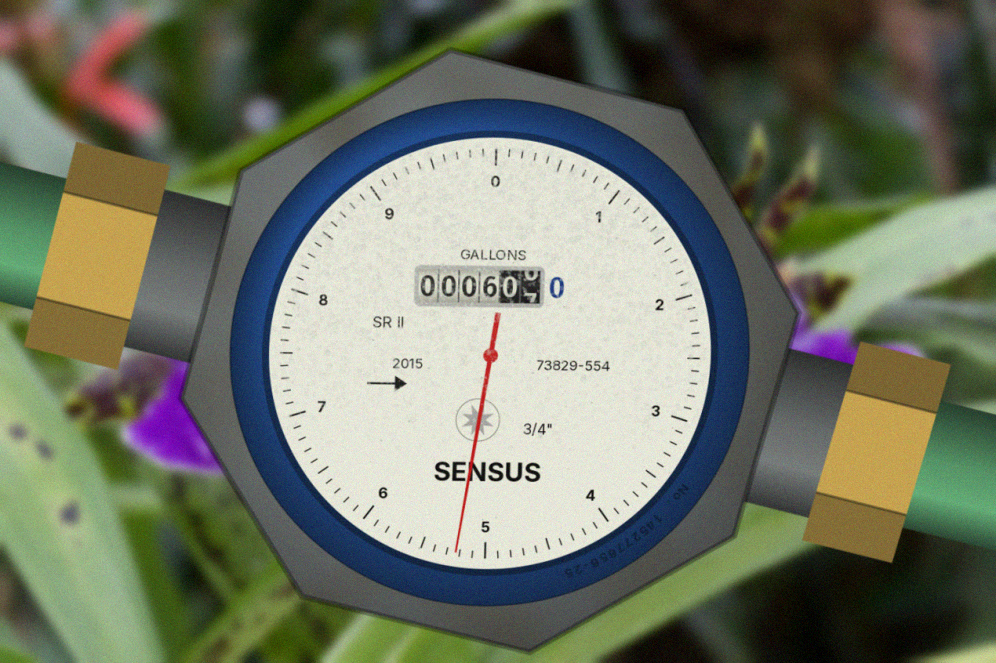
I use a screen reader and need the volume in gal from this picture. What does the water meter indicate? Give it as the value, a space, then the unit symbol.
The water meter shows 6065.2 gal
